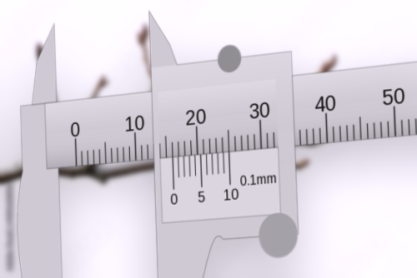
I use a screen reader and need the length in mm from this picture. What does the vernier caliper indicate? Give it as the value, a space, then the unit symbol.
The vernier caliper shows 16.0 mm
